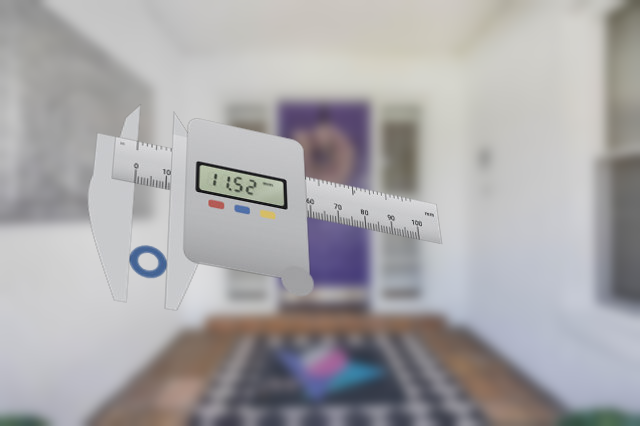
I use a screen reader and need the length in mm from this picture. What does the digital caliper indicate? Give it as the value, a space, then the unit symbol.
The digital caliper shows 11.52 mm
